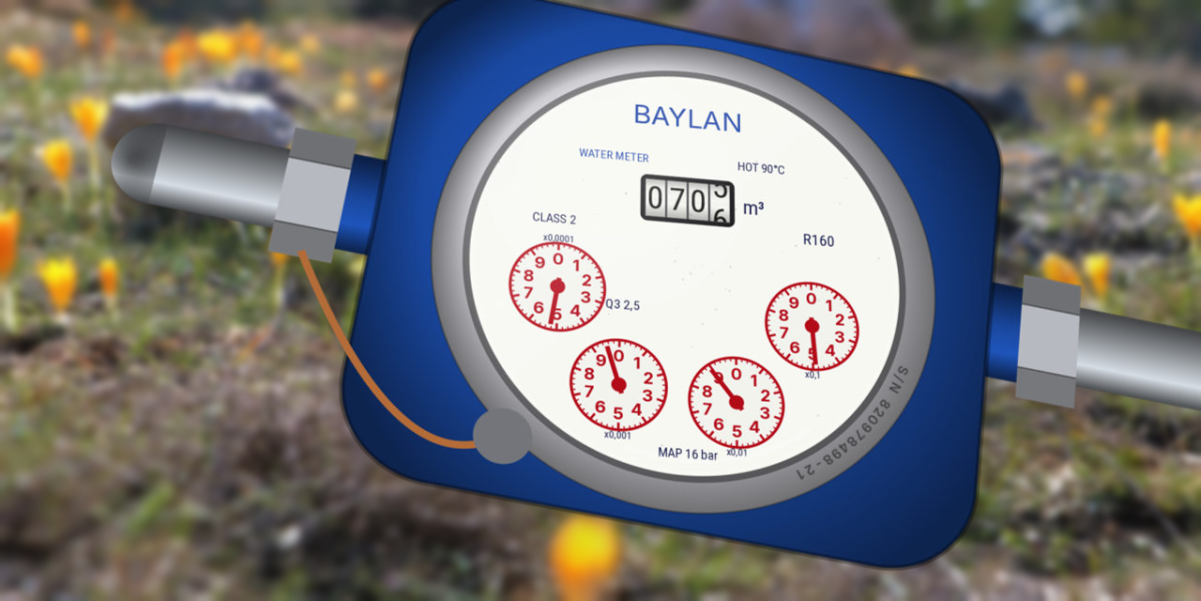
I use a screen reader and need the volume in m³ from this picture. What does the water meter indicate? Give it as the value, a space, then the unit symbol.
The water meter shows 705.4895 m³
